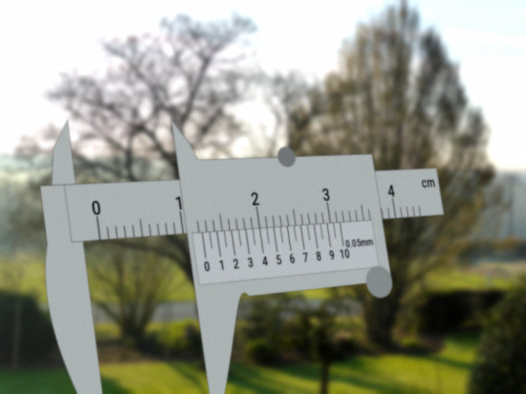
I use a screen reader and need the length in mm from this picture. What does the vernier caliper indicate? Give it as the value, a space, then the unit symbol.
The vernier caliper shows 12.4 mm
